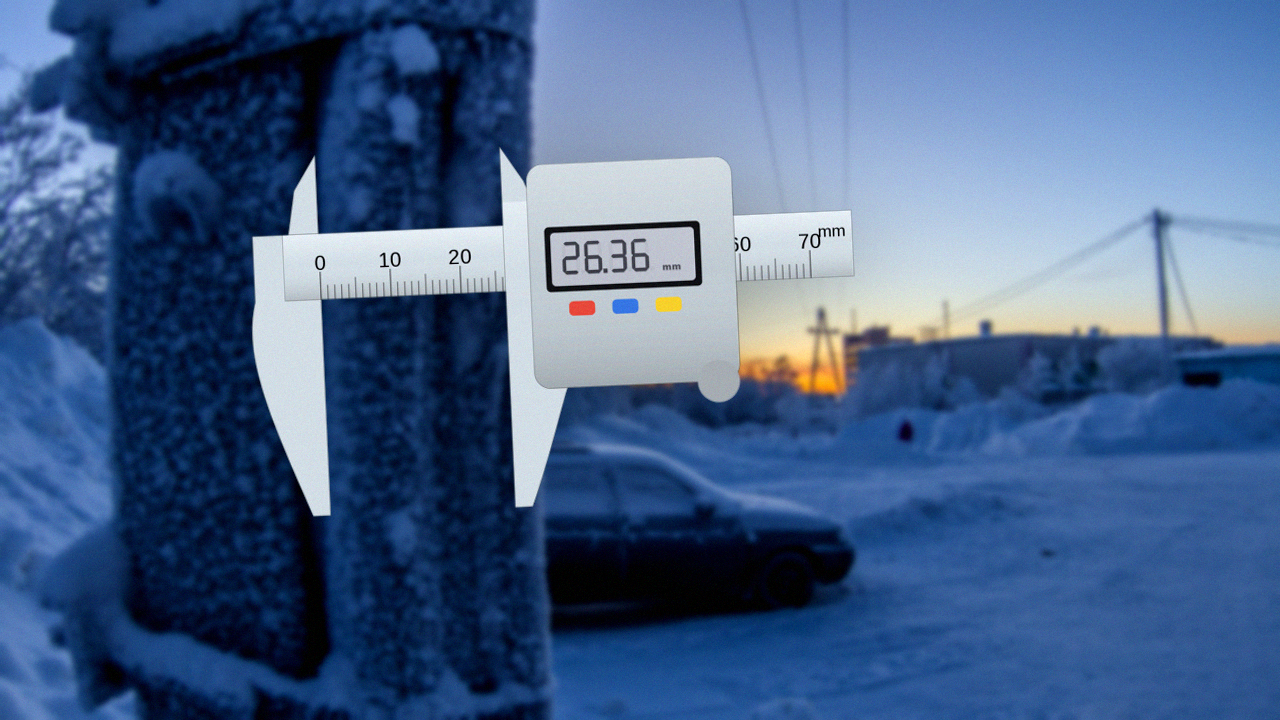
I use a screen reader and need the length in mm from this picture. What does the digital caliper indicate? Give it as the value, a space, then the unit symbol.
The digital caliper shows 26.36 mm
